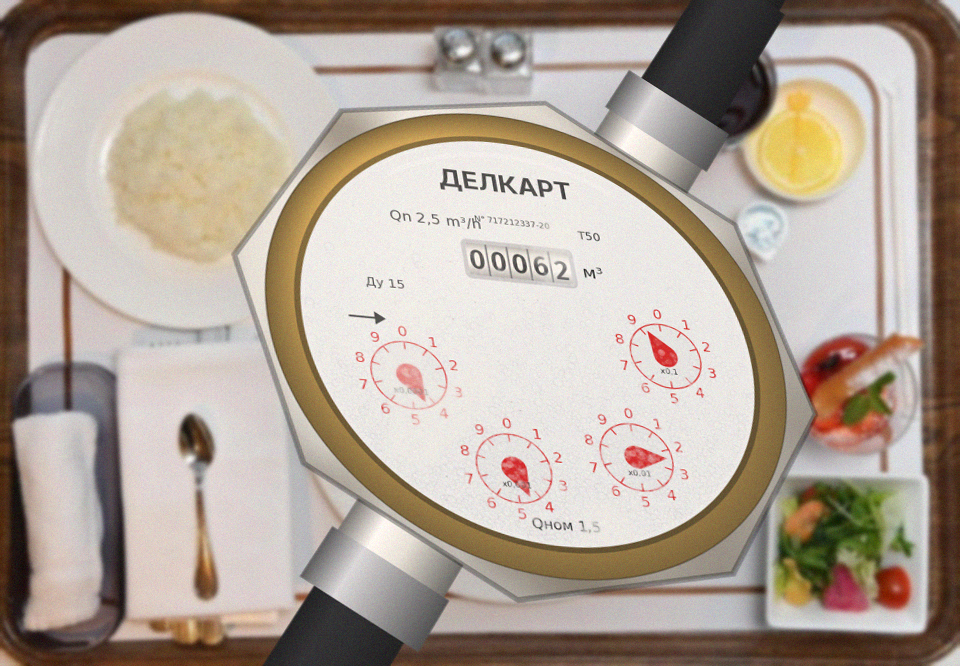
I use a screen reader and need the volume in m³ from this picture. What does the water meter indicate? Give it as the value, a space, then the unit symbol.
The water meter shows 61.9244 m³
